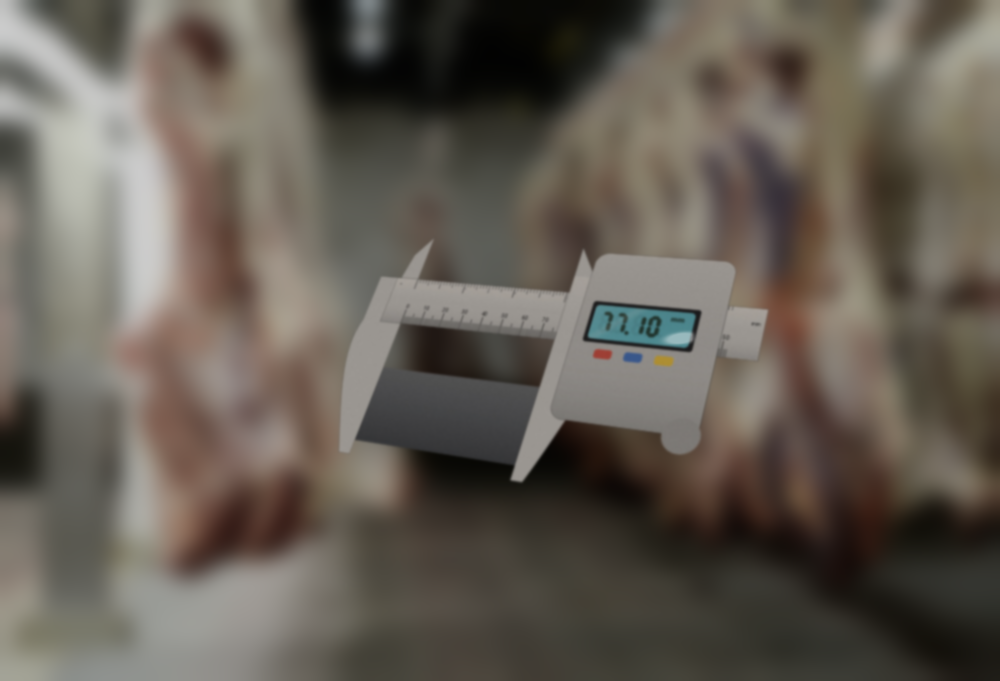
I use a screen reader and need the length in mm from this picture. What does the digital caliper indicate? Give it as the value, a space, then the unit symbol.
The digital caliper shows 77.10 mm
